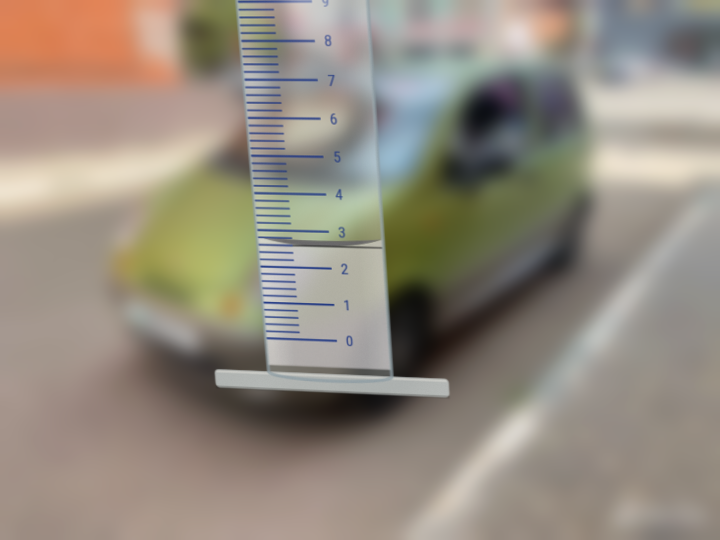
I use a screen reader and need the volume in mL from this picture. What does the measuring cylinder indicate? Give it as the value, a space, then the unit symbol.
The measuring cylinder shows 2.6 mL
